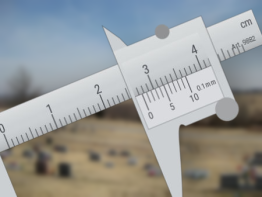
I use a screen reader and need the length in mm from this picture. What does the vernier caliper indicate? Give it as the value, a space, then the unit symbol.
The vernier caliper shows 27.6 mm
